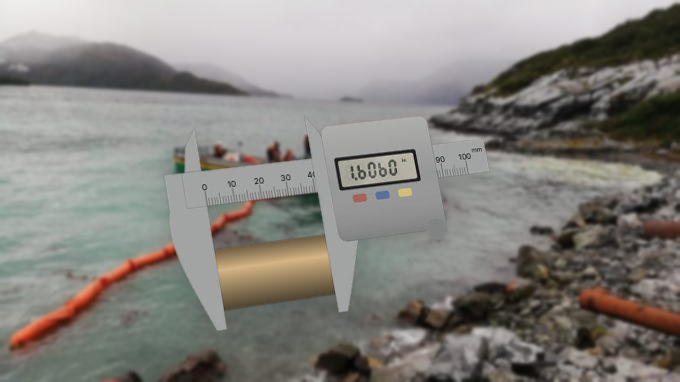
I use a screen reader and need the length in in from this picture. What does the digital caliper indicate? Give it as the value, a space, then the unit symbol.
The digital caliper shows 1.6060 in
